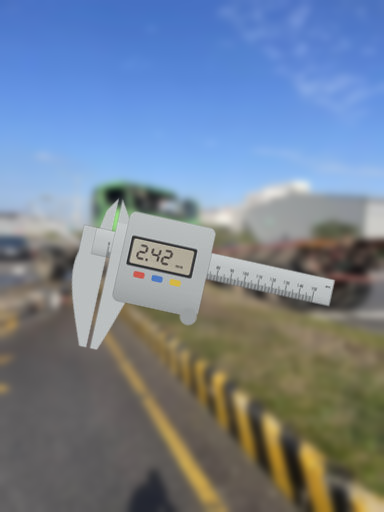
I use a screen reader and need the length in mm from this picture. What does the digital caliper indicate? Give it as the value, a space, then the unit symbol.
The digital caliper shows 2.42 mm
